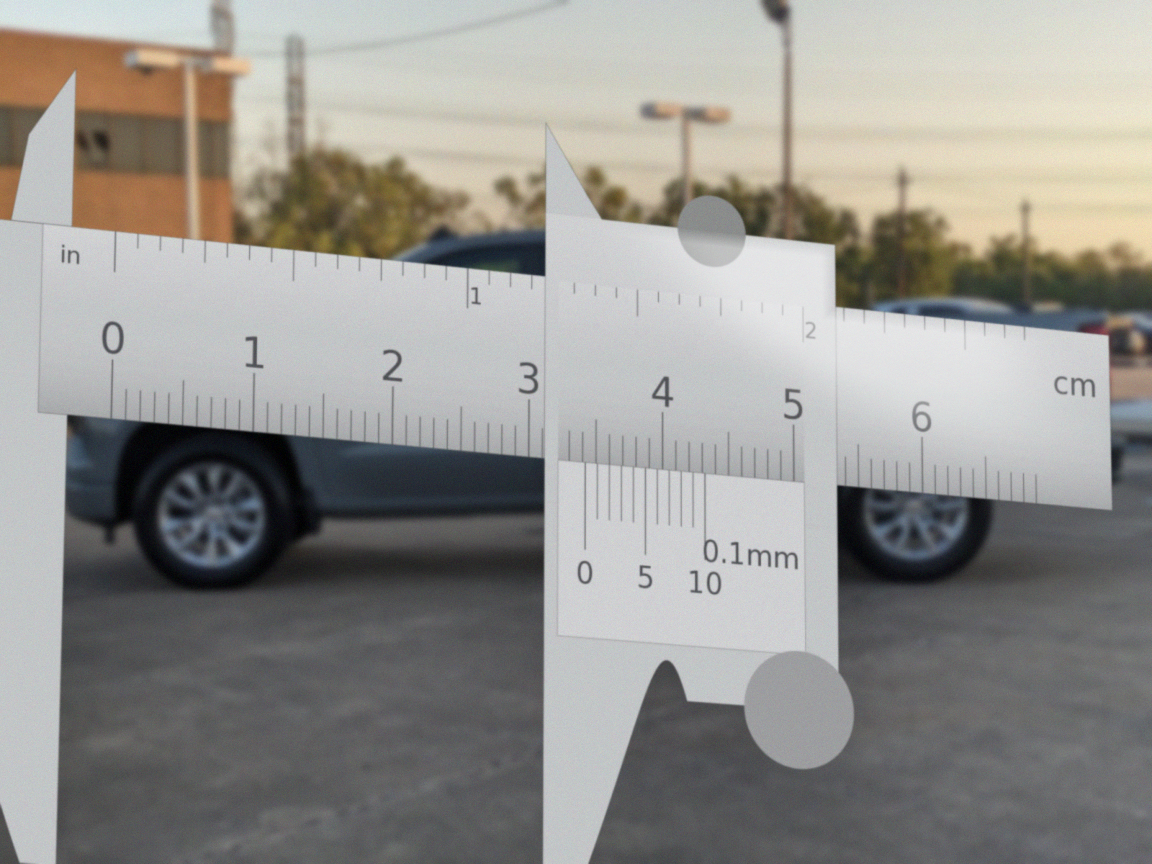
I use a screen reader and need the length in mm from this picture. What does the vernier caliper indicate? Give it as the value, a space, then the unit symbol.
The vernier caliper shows 34.2 mm
